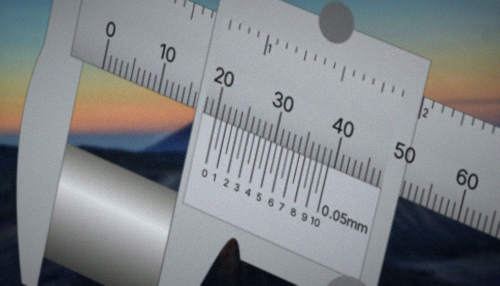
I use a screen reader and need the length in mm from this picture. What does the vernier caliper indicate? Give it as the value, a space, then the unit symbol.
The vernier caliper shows 20.0 mm
